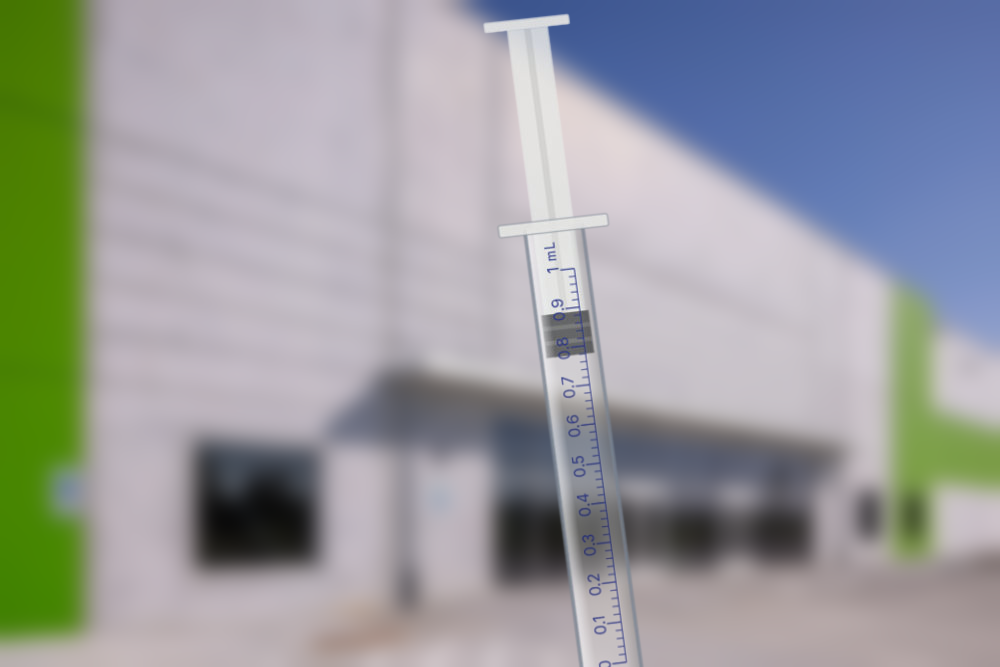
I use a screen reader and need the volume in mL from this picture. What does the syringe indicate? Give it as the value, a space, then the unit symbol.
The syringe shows 0.78 mL
